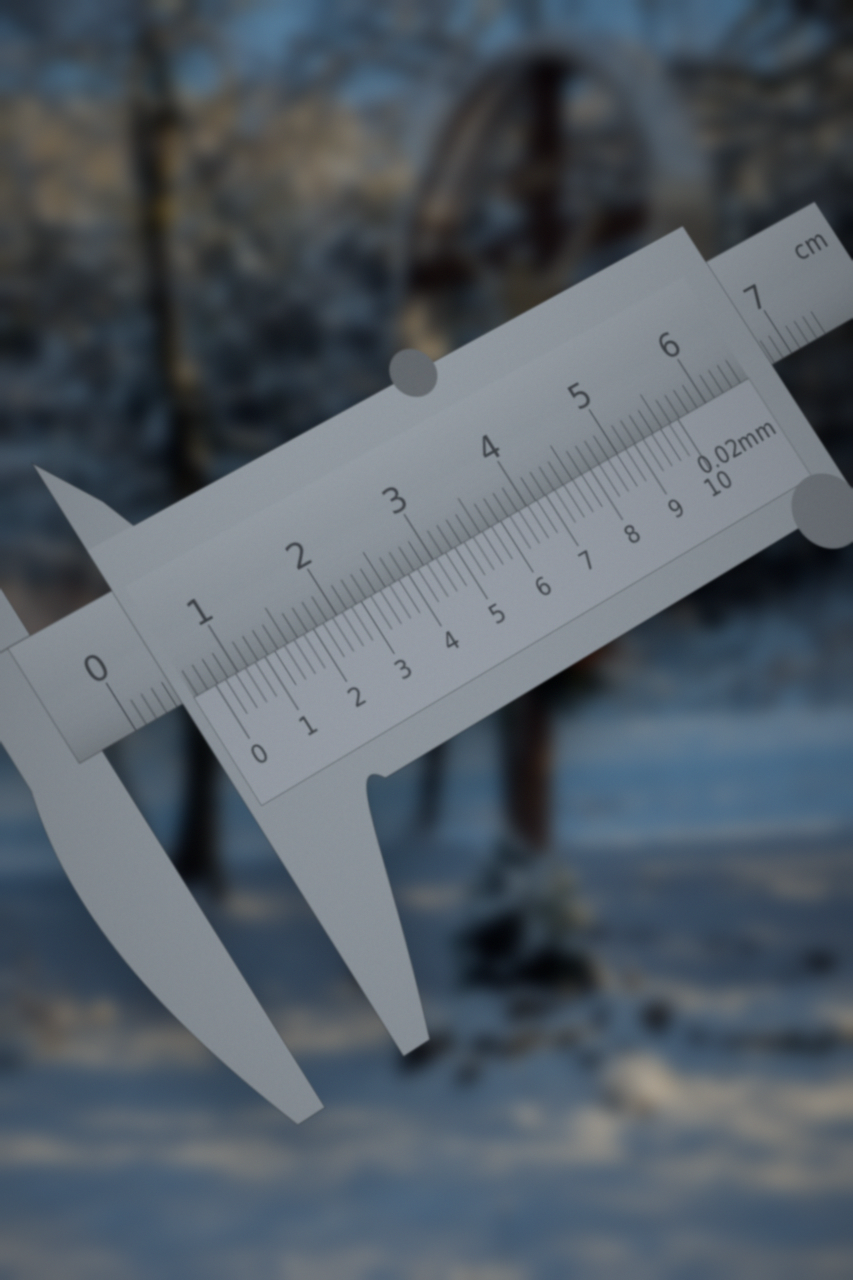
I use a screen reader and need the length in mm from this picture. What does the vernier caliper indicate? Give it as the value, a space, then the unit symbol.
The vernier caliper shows 7.8 mm
